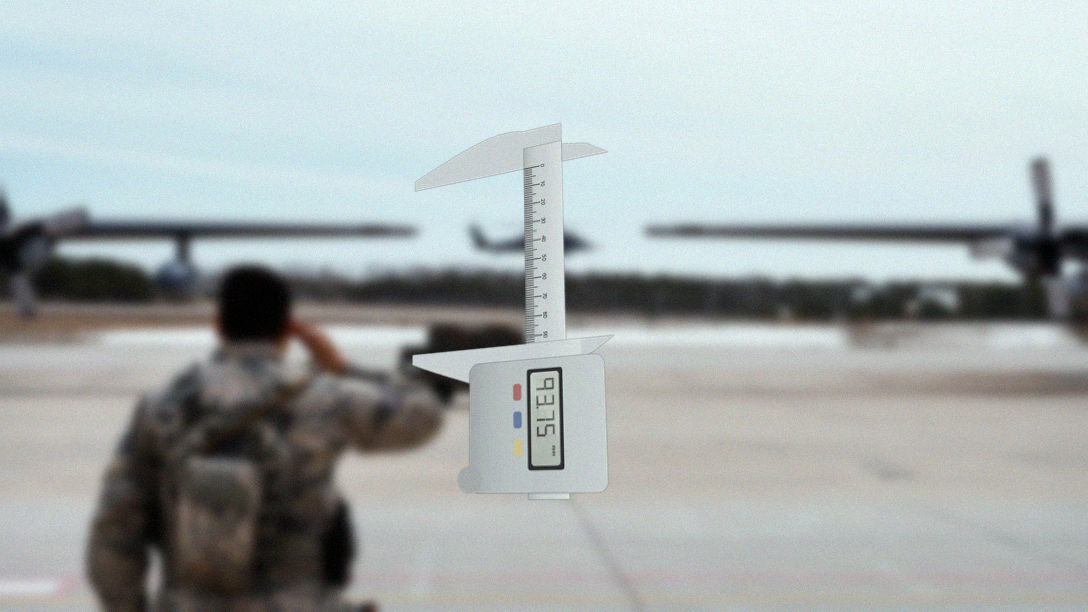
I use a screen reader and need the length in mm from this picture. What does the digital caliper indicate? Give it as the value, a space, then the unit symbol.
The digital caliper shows 93.75 mm
